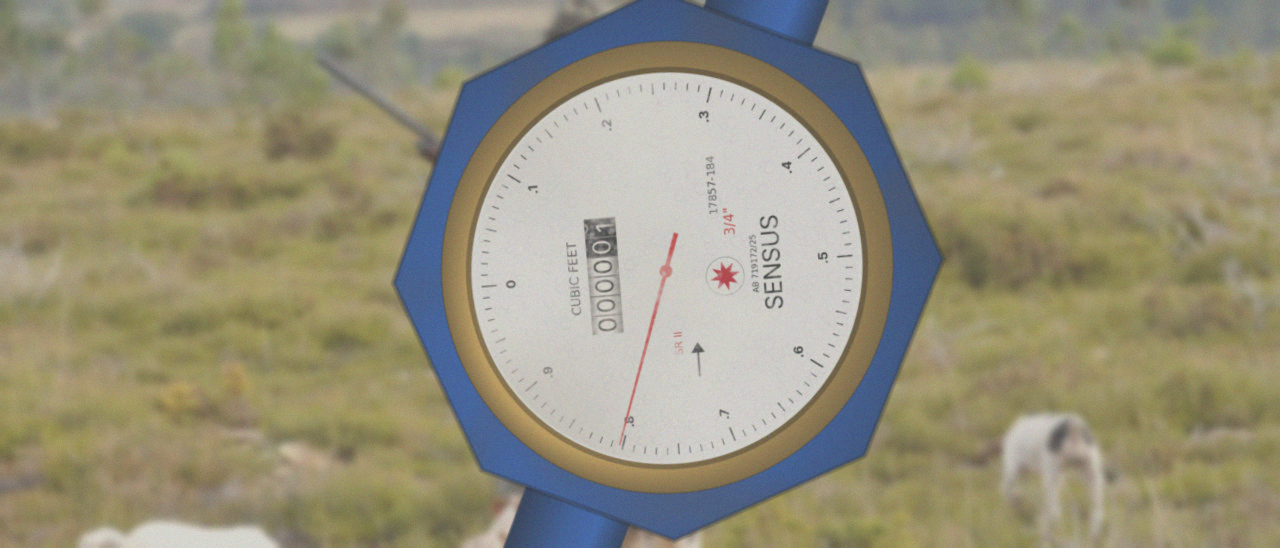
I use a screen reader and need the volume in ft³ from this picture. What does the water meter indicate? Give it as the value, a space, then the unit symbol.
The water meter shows 0.80 ft³
